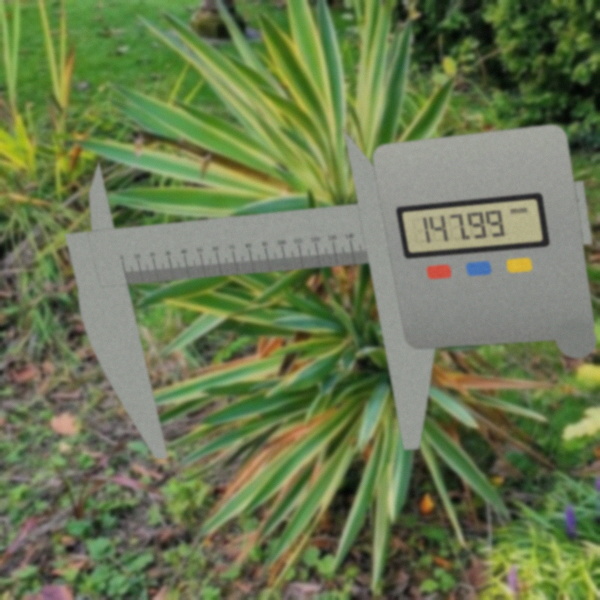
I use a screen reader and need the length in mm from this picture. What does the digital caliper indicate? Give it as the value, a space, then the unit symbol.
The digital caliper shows 147.99 mm
